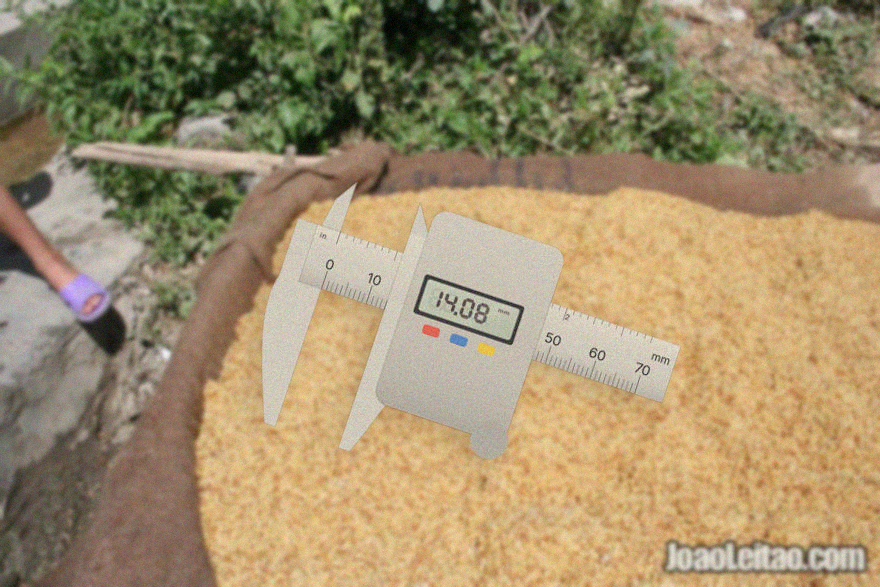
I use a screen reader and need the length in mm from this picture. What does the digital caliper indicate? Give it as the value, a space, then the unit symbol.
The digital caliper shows 14.08 mm
